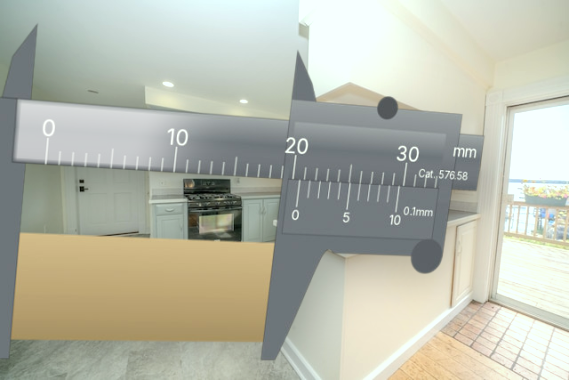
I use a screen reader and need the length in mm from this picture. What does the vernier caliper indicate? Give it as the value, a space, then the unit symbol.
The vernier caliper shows 20.6 mm
